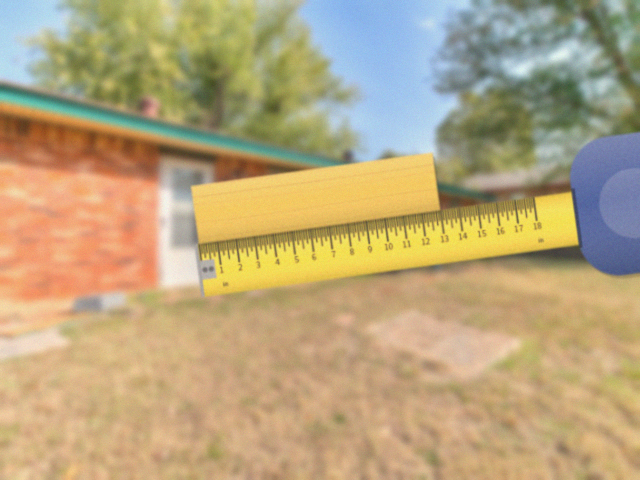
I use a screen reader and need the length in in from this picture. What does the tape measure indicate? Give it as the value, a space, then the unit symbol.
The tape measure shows 13 in
